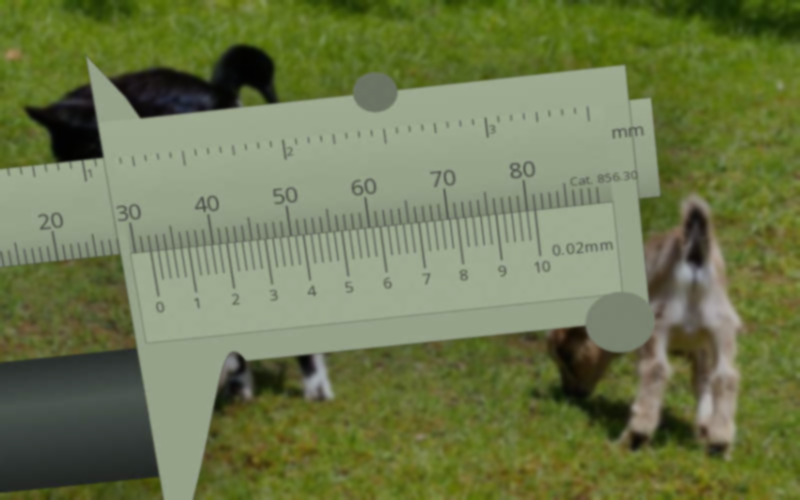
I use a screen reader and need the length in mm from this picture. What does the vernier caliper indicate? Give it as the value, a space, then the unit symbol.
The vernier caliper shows 32.0 mm
